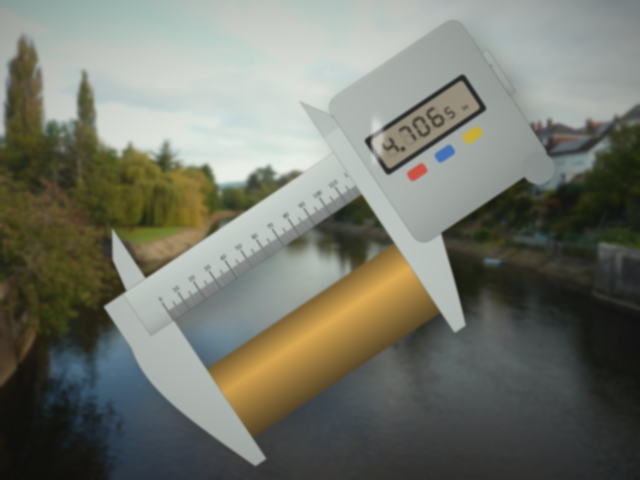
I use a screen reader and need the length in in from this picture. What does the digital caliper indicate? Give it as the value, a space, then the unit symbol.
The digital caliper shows 4.7065 in
